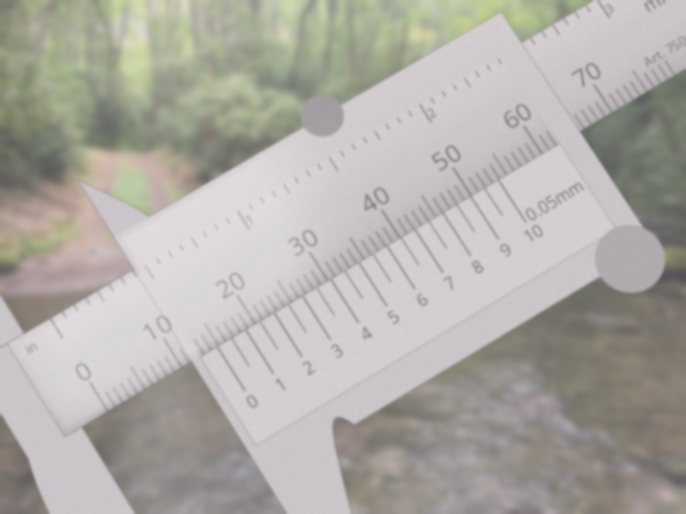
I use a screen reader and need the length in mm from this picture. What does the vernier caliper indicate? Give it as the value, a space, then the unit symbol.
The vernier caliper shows 14.8 mm
